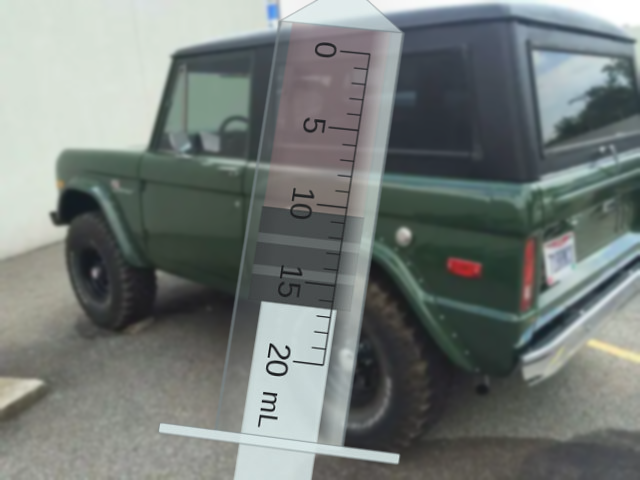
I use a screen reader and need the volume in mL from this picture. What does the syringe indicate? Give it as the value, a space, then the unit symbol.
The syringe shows 10.5 mL
